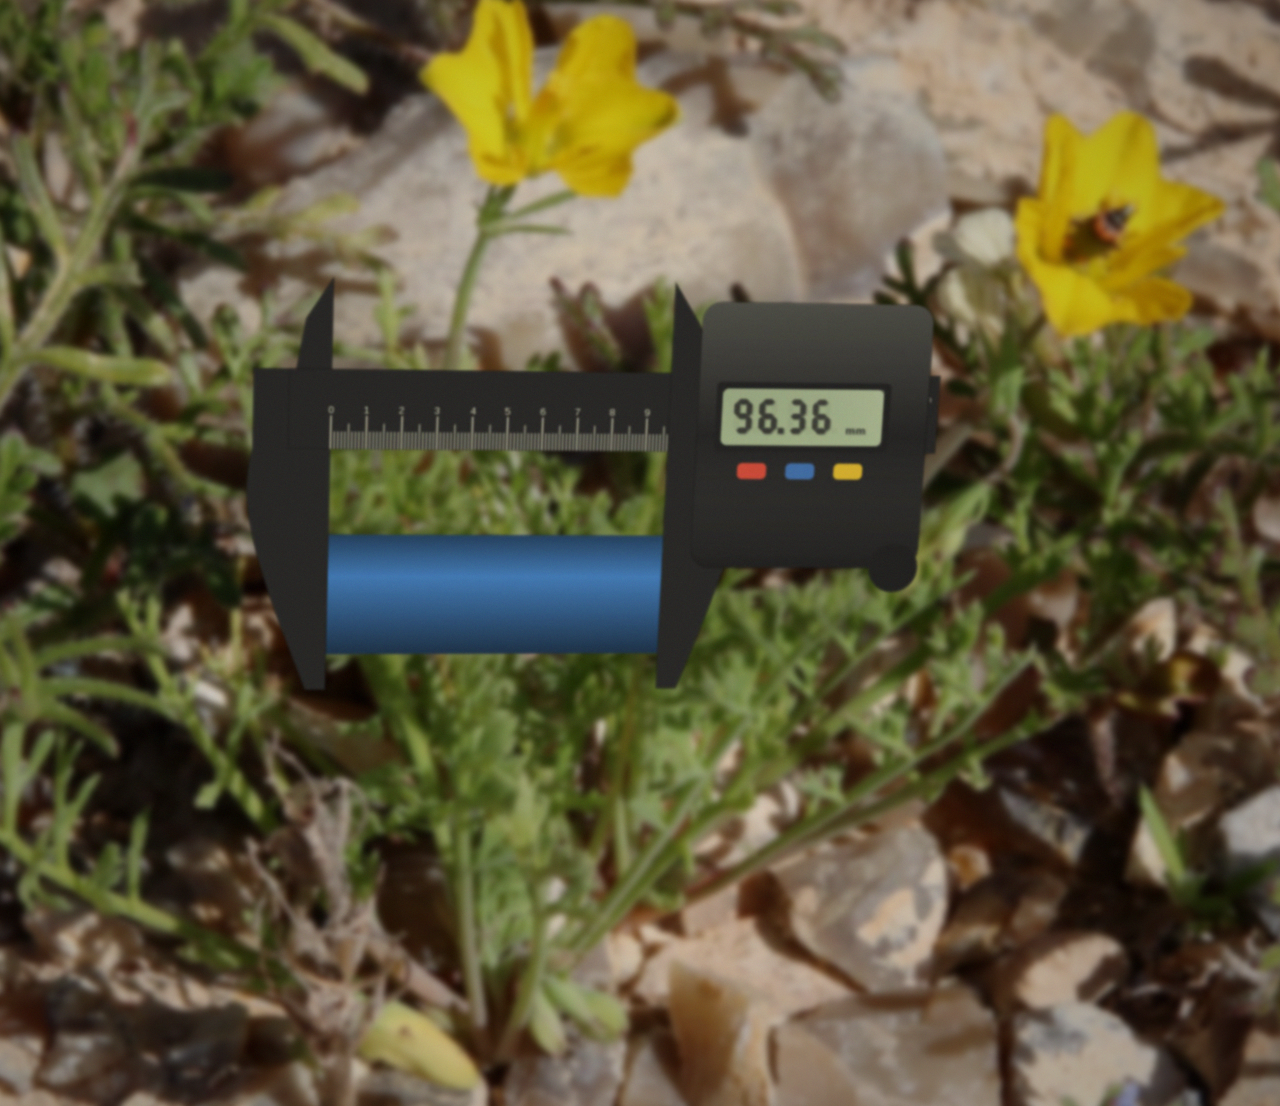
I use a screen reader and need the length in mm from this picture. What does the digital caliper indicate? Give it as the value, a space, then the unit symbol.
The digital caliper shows 96.36 mm
